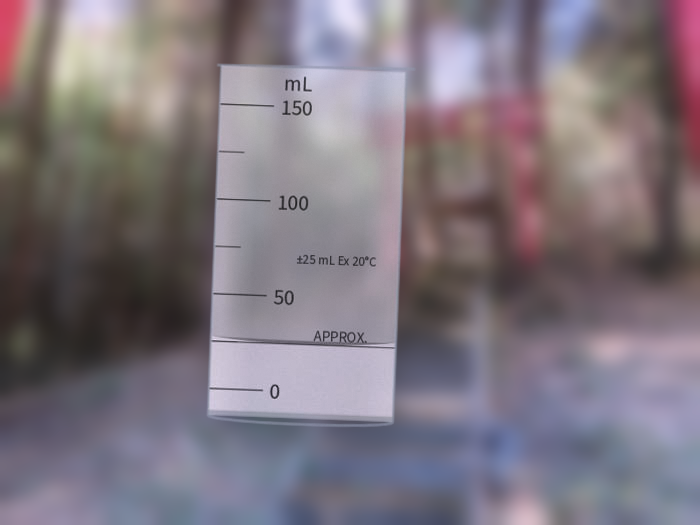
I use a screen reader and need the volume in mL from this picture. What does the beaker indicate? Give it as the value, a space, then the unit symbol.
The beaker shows 25 mL
